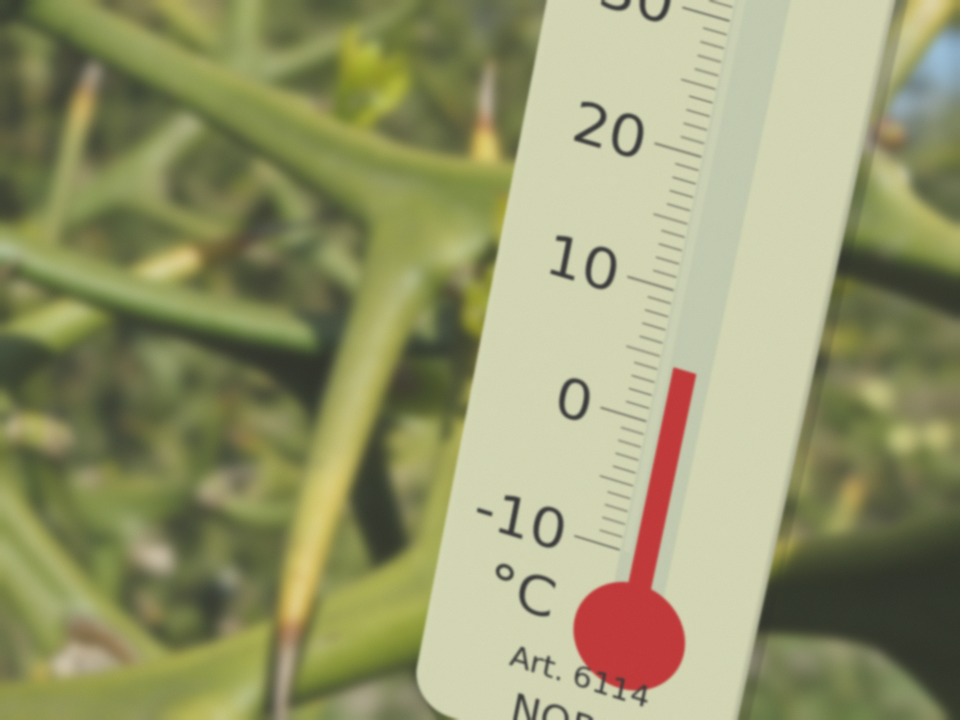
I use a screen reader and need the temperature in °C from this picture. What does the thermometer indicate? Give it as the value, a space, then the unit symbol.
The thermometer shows 4.5 °C
